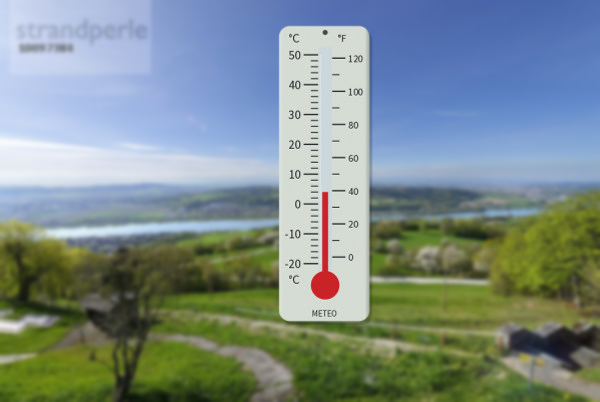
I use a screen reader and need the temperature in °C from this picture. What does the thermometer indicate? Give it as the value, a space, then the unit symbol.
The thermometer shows 4 °C
